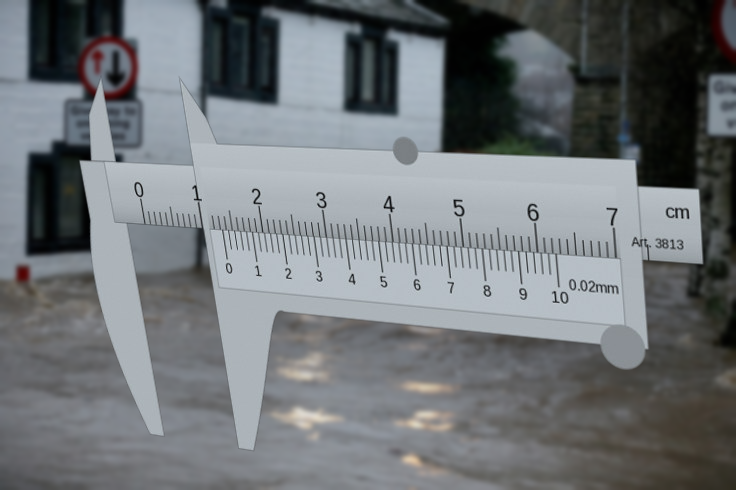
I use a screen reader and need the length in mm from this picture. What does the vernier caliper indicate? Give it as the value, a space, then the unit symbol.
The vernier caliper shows 13.4 mm
